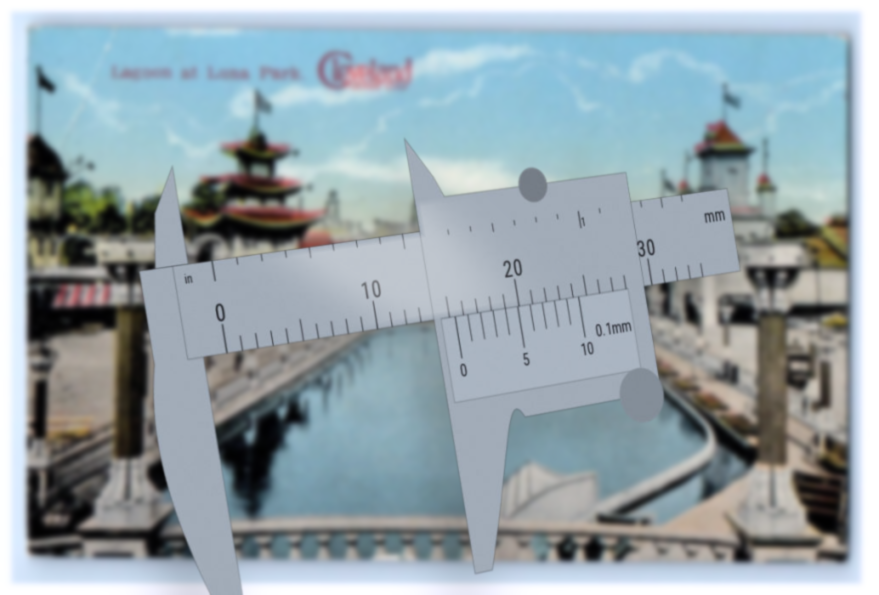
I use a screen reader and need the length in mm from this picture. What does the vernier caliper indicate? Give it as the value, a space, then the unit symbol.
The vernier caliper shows 15.4 mm
